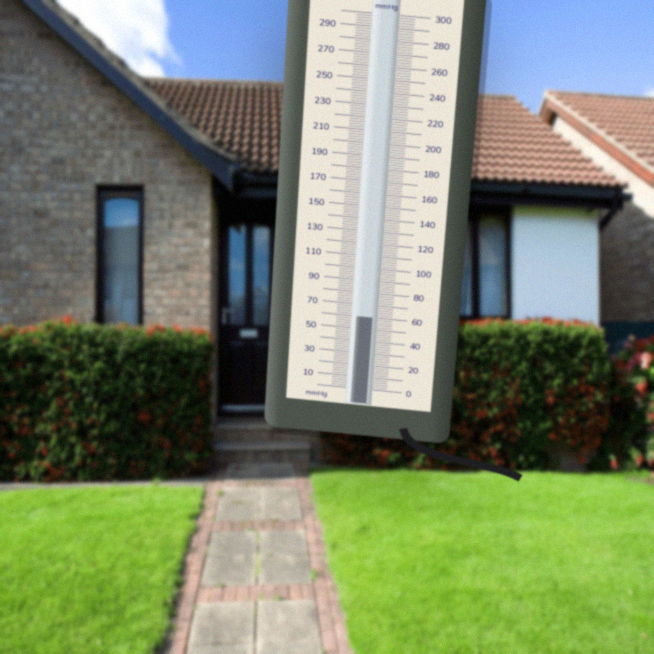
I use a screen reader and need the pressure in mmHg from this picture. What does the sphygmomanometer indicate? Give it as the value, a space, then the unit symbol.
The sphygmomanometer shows 60 mmHg
